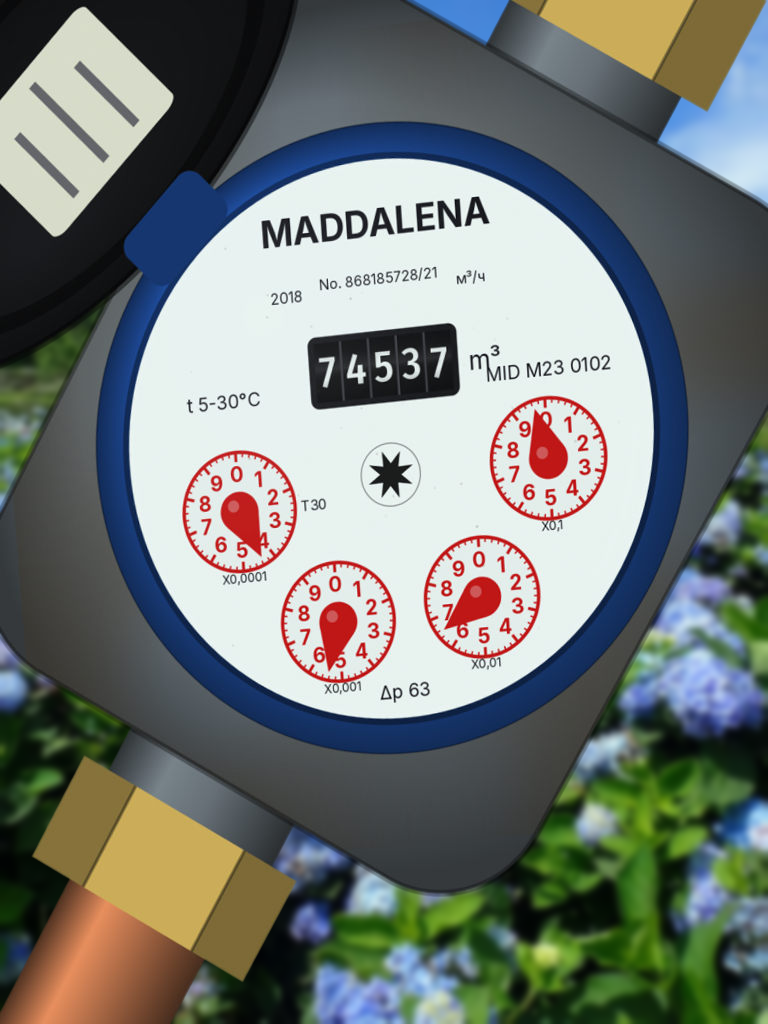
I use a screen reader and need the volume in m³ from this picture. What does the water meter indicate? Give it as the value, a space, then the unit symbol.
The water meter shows 74536.9654 m³
